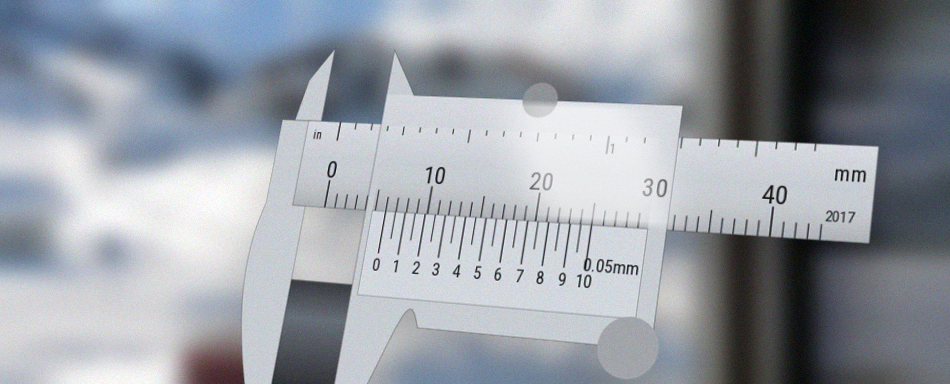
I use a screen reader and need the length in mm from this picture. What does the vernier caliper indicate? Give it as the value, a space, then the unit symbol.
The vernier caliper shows 6.0 mm
